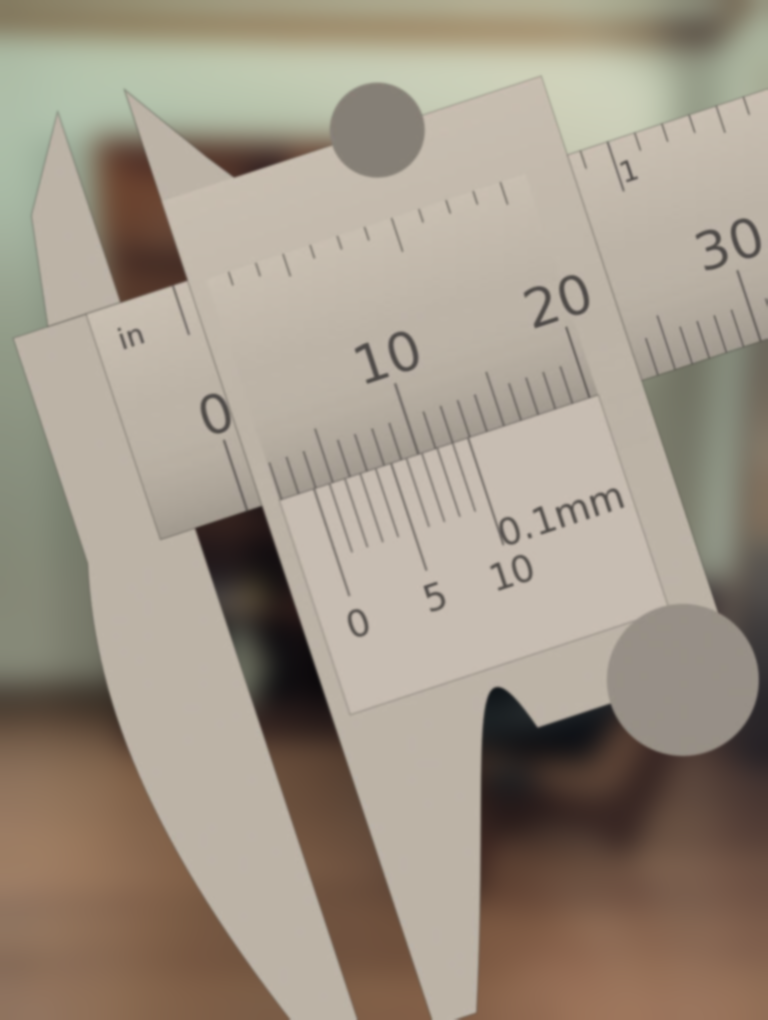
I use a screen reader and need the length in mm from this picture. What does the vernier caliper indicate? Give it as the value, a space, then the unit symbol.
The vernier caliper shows 3.9 mm
